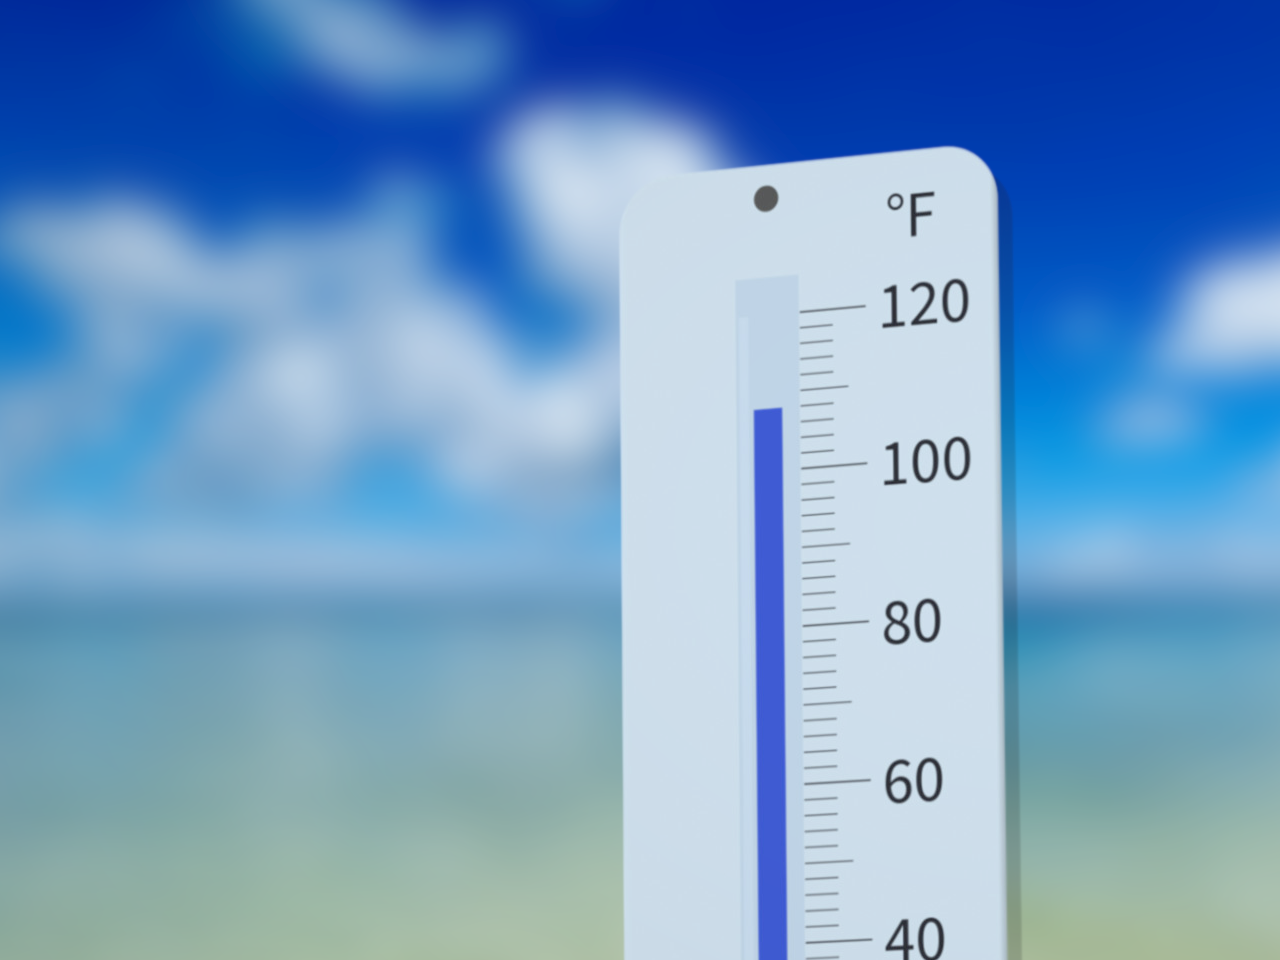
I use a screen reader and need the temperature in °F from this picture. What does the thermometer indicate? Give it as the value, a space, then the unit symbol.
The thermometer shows 108 °F
